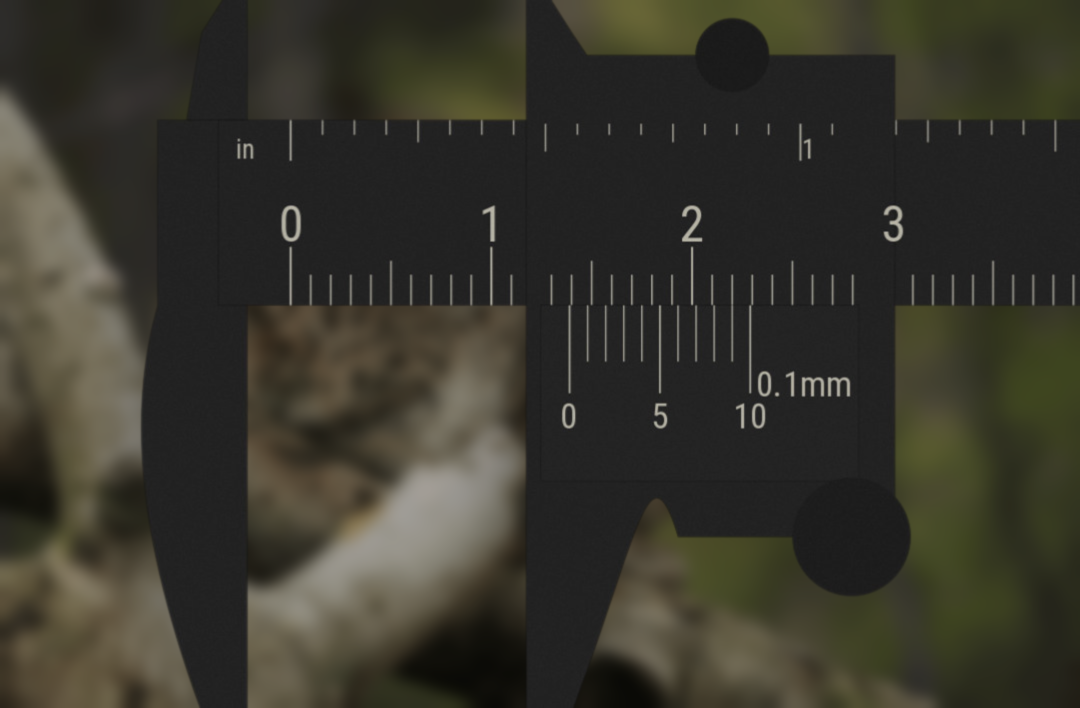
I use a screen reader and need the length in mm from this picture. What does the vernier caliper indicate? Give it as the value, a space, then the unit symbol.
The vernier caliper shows 13.9 mm
